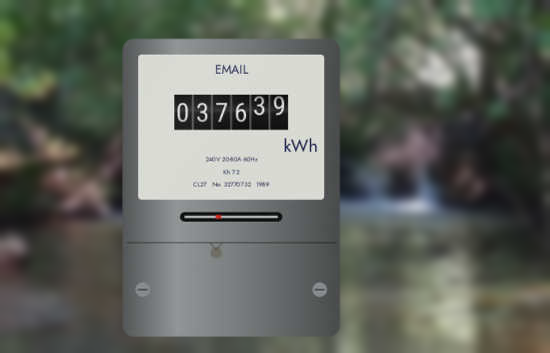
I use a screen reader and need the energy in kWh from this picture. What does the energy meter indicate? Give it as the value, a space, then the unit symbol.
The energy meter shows 37639 kWh
